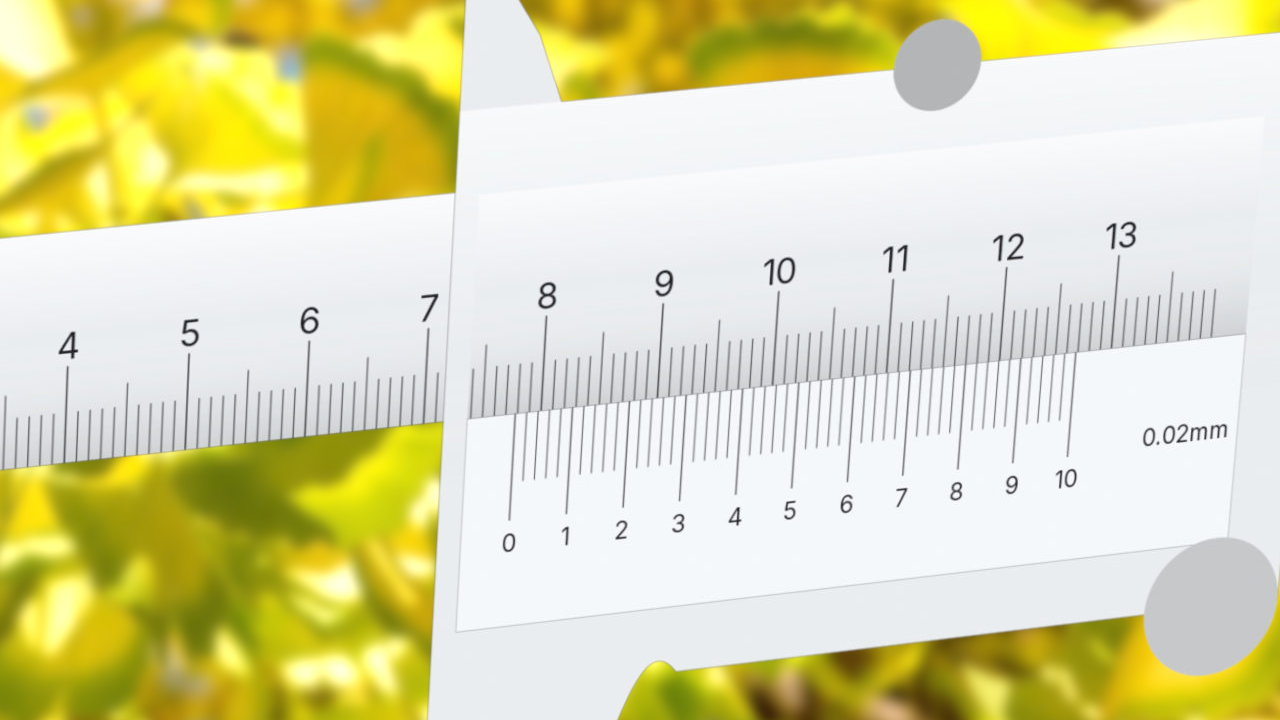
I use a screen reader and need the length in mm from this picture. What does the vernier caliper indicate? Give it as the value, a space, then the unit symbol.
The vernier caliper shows 77.8 mm
